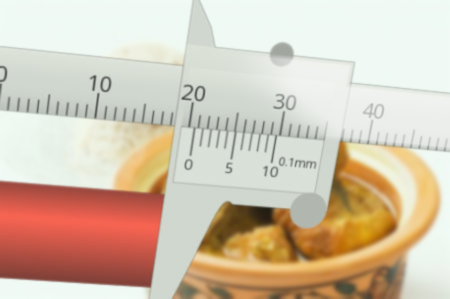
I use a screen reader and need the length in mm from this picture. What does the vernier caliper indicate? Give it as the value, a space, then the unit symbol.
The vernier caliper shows 20.6 mm
